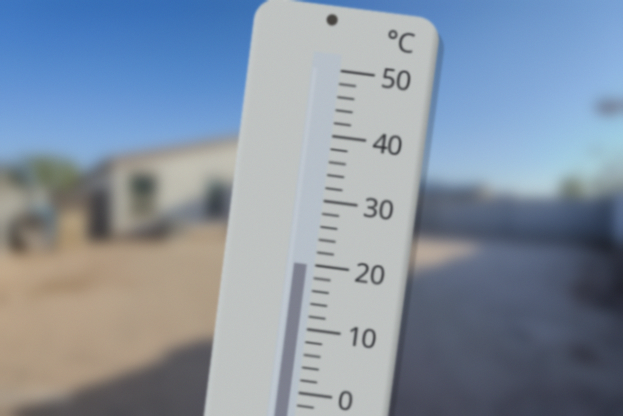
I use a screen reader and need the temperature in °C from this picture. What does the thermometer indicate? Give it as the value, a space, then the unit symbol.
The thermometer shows 20 °C
